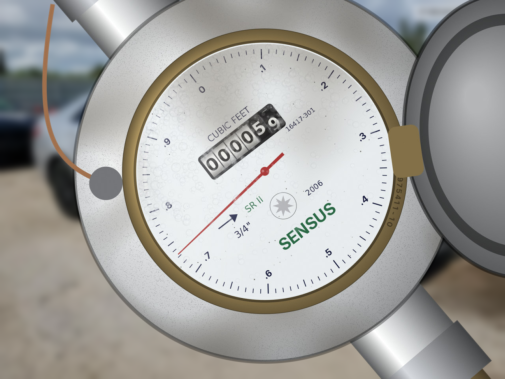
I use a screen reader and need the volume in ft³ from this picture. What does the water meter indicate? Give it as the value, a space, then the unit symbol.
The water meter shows 58.73 ft³
